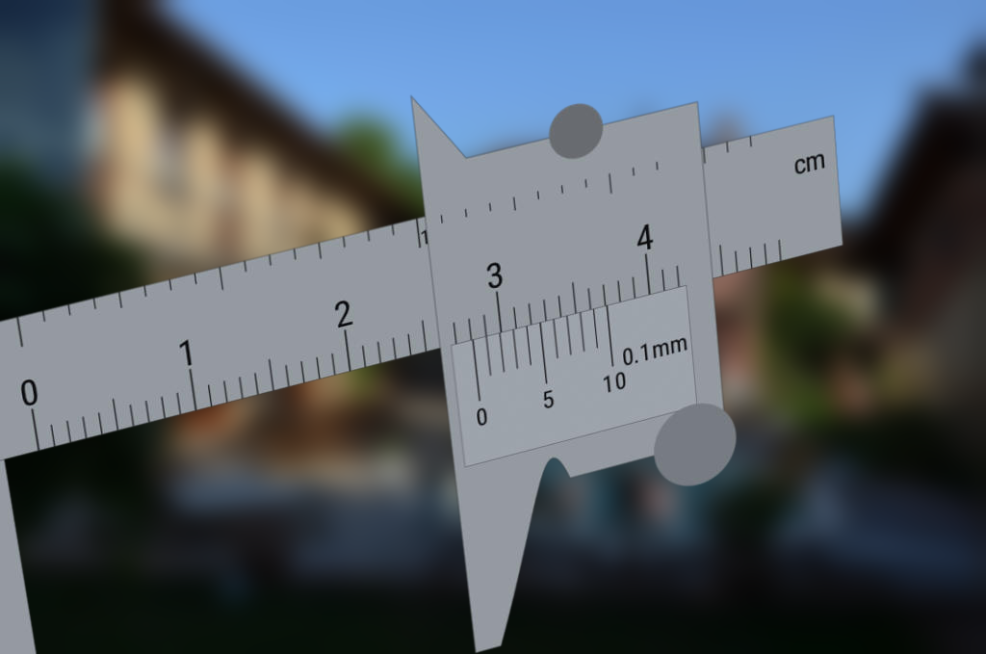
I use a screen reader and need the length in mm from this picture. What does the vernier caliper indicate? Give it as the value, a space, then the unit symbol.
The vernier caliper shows 28.1 mm
